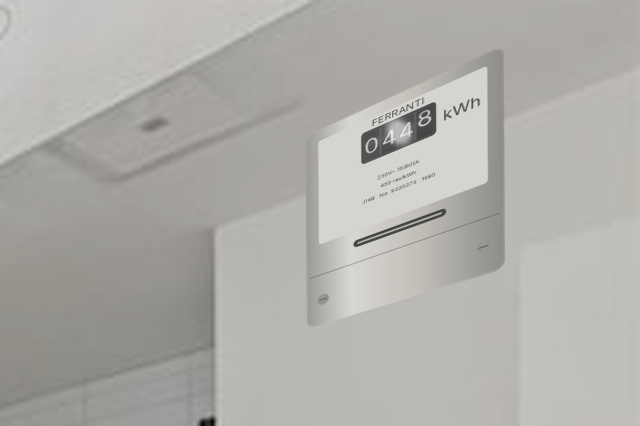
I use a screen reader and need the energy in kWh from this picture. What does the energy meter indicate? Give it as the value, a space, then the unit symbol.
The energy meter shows 448 kWh
